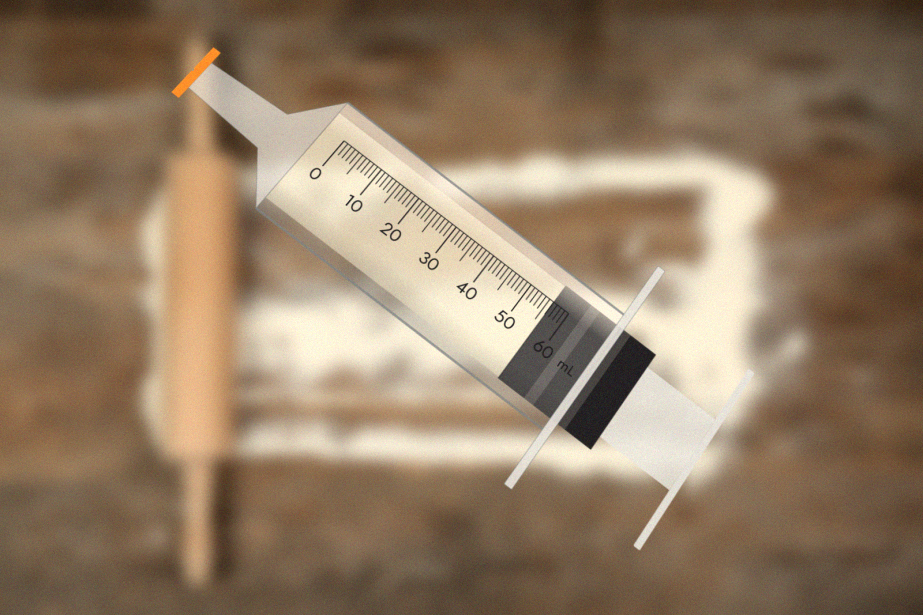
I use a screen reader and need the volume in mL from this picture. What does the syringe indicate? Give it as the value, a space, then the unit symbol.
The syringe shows 56 mL
